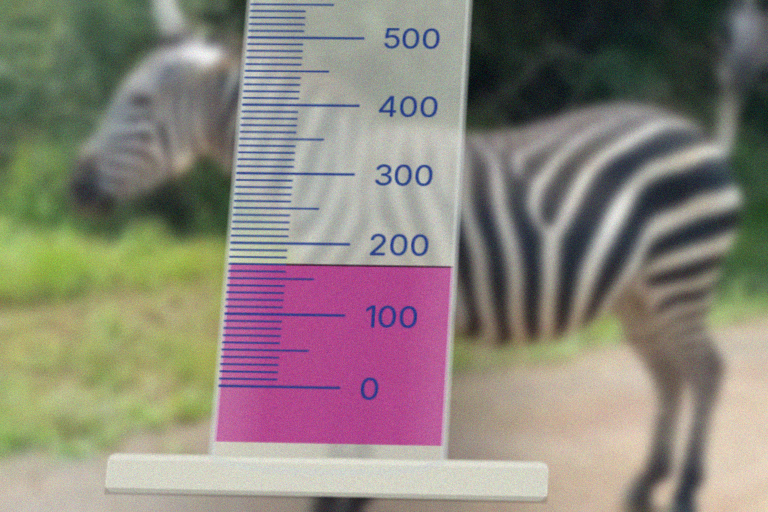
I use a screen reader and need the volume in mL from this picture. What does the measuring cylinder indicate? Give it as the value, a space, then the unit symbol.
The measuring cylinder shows 170 mL
